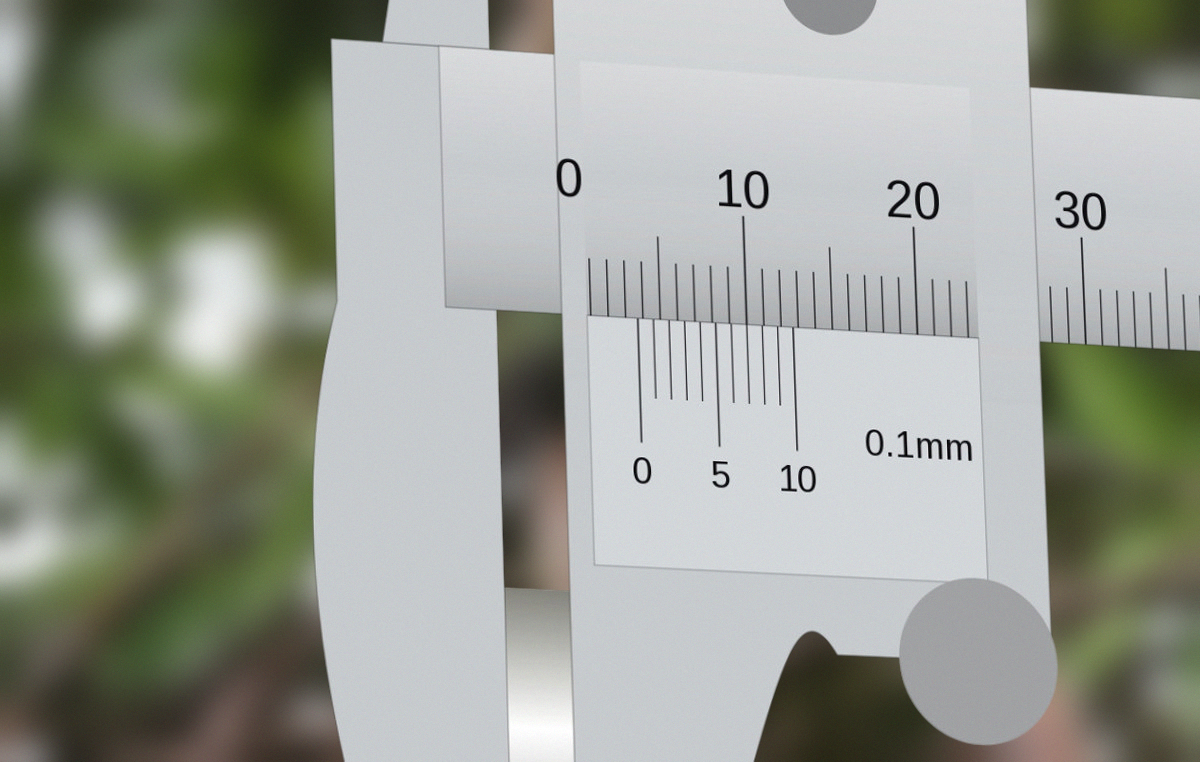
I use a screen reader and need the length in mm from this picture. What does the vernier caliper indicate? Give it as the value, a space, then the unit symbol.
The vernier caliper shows 3.7 mm
